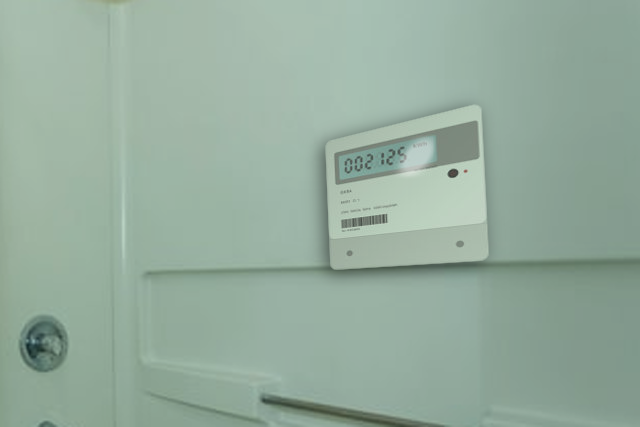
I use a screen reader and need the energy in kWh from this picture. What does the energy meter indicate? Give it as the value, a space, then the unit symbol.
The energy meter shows 2125 kWh
